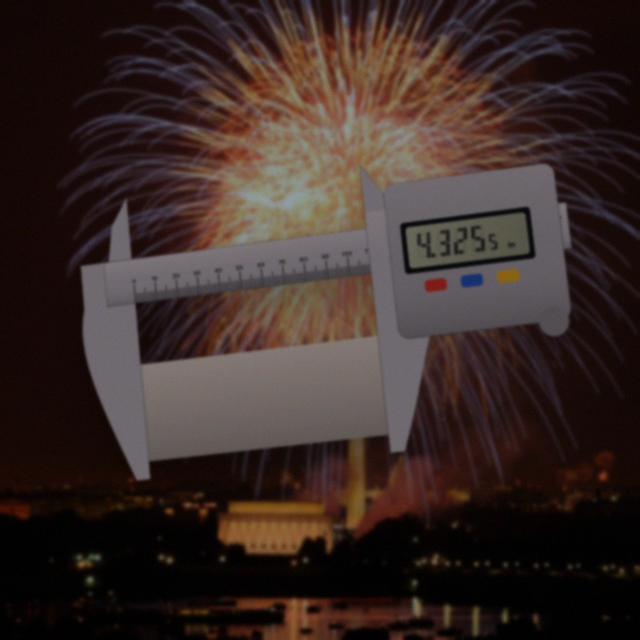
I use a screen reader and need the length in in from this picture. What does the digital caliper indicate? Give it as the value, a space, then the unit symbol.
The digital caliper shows 4.3255 in
